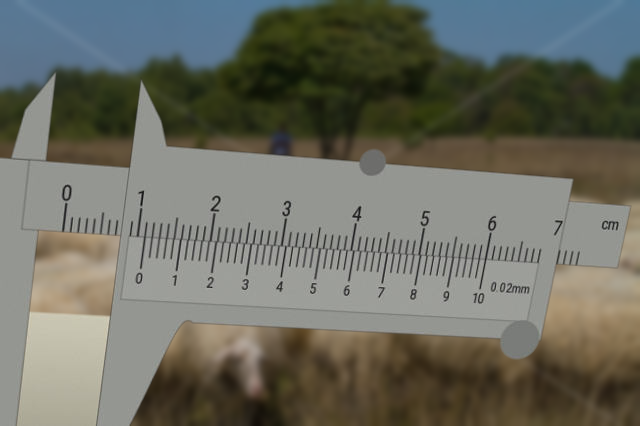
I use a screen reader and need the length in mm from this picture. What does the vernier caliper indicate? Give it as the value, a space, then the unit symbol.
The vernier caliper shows 11.0 mm
